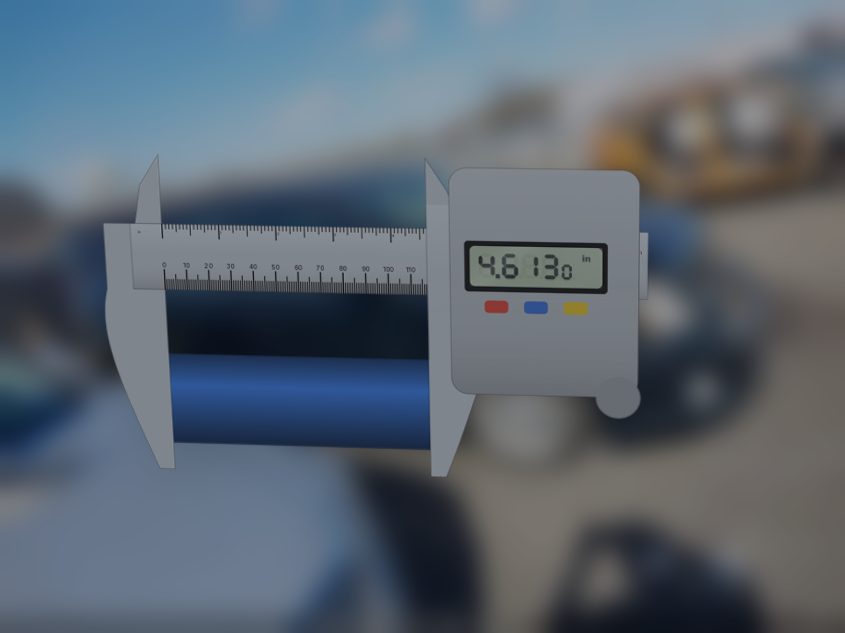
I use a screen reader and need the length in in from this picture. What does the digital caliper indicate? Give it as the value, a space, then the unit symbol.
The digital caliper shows 4.6130 in
